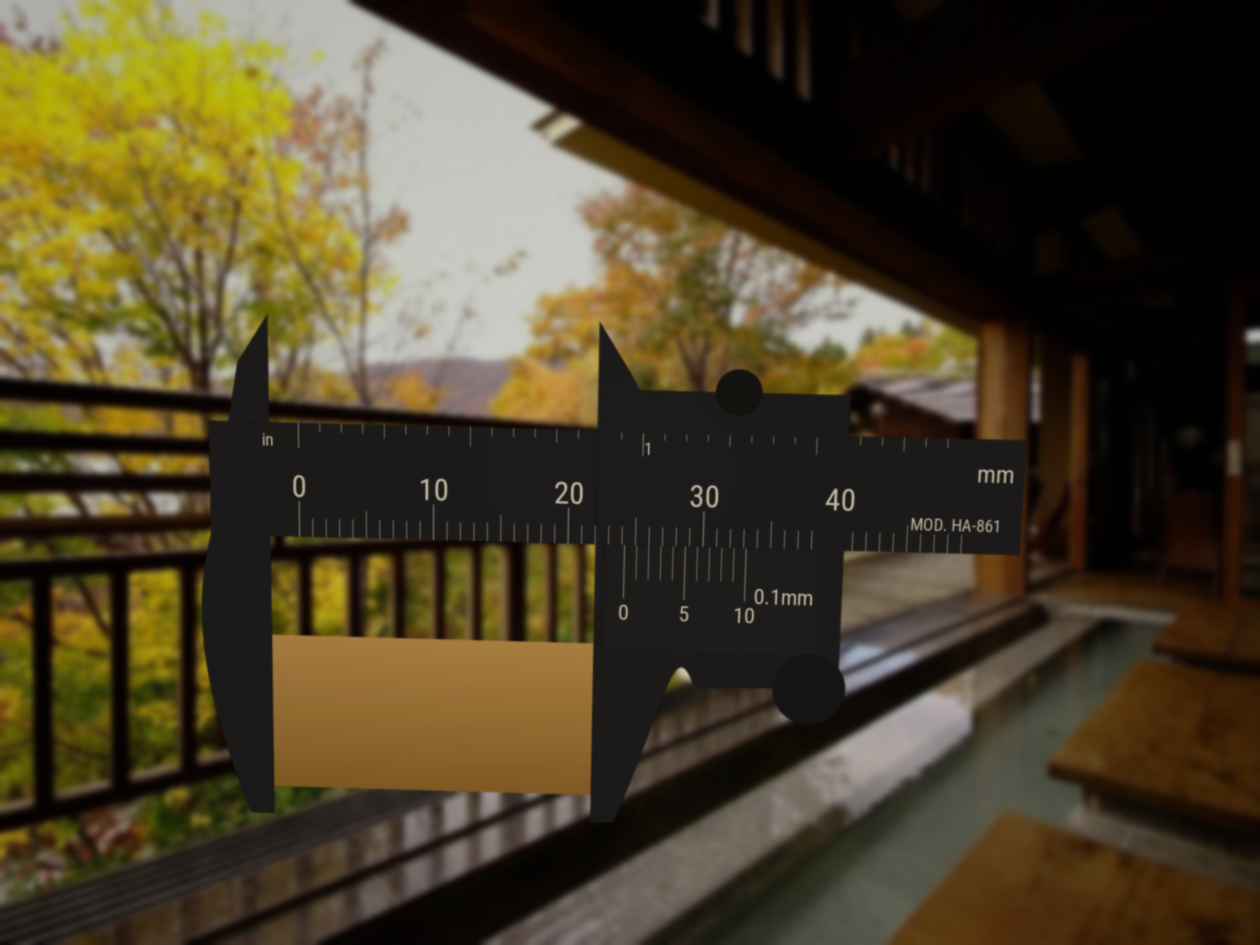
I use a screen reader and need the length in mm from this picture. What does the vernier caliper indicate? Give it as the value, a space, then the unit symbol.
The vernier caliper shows 24.2 mm
